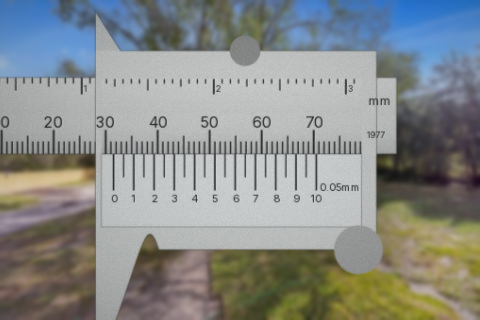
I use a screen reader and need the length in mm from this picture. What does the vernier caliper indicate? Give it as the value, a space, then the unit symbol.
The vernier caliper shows 31.5 mm
